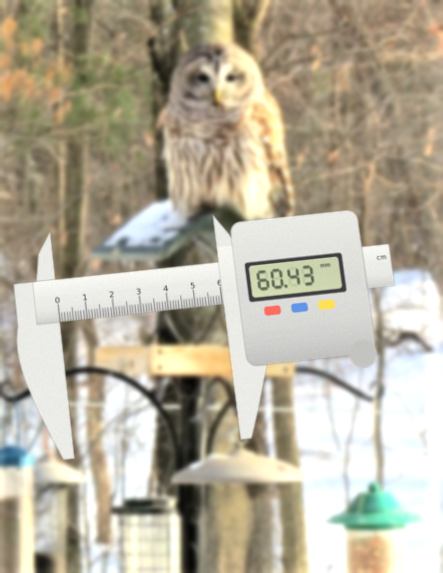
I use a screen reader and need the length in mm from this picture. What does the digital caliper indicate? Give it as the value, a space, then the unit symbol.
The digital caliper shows 60.43 mm
